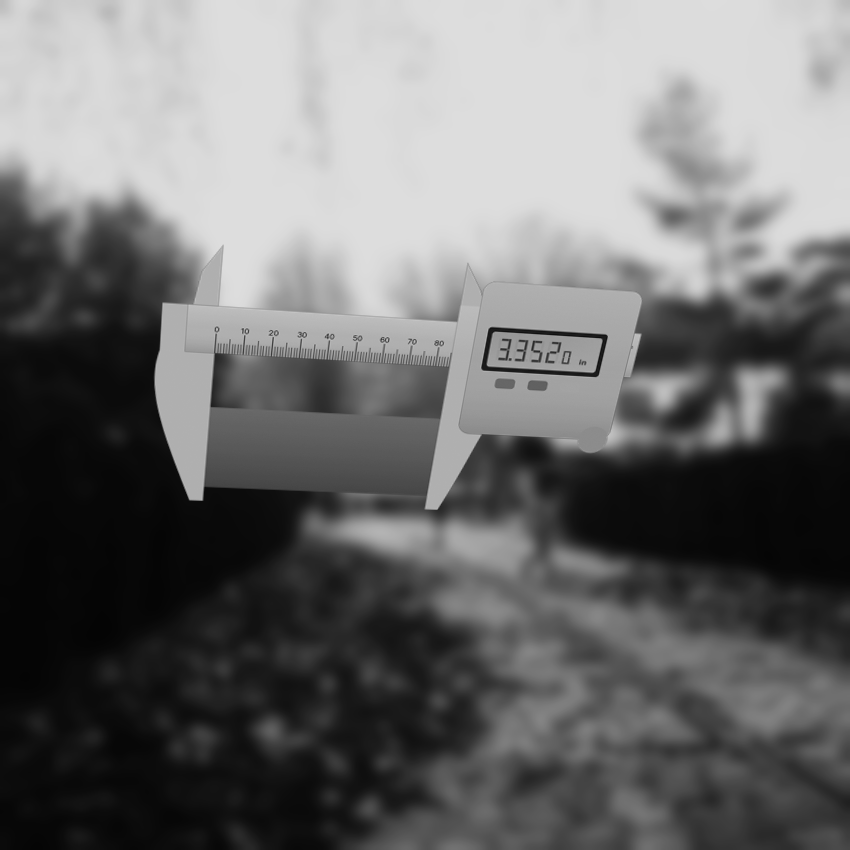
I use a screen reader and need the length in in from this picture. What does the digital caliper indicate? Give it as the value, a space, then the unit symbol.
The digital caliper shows 3.3520 in
